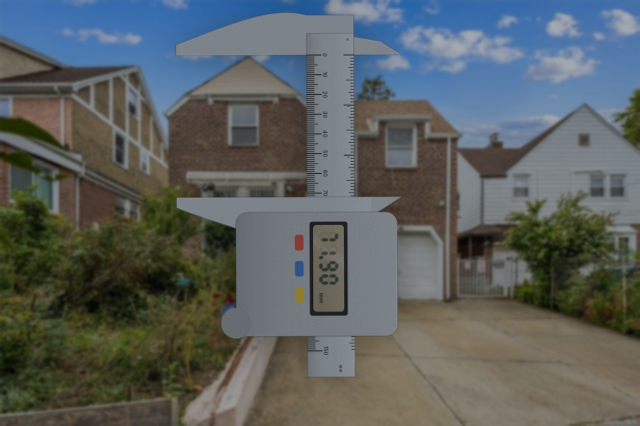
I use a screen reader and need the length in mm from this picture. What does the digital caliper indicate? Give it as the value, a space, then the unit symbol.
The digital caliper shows 71.90 mm
